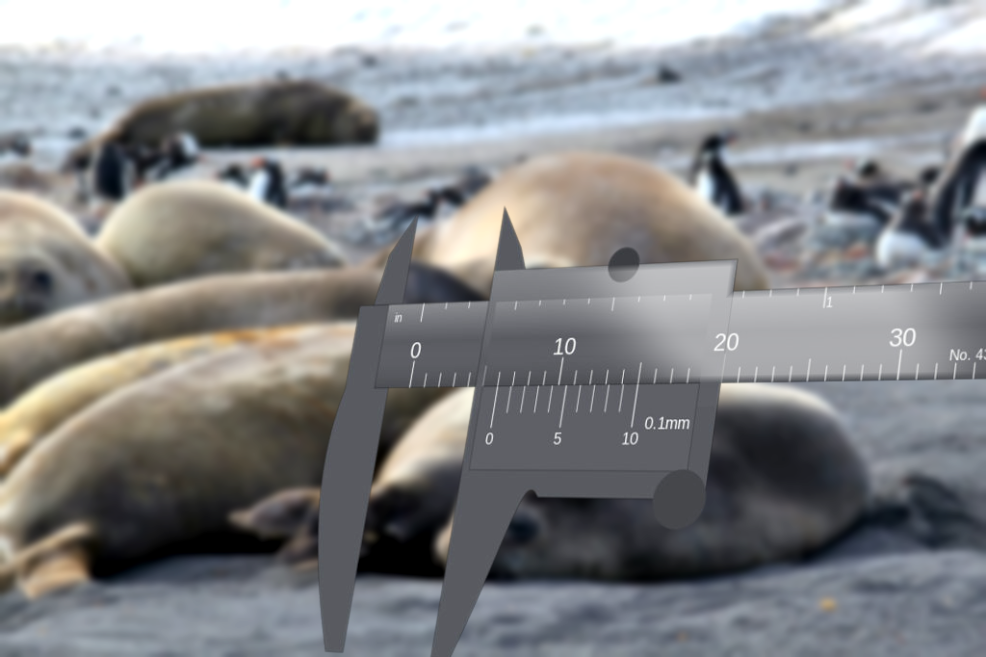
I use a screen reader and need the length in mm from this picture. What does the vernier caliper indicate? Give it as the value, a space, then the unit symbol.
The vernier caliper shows 6.0 mm
